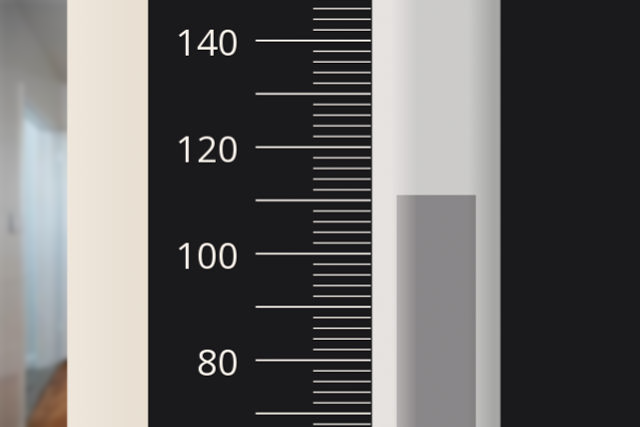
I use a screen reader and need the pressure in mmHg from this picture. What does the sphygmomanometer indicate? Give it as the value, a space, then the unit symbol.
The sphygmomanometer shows 111 mmHg
